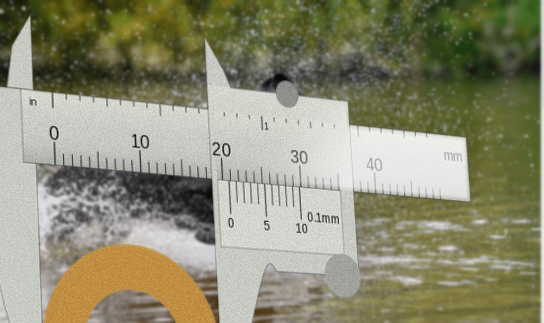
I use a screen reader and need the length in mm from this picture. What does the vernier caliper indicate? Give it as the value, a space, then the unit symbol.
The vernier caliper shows 20.8 mm
